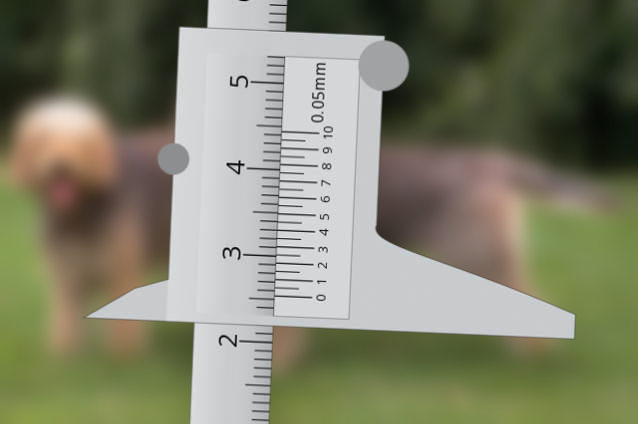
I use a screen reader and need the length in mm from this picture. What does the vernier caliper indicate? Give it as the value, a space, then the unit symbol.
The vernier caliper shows 25.4 mm
